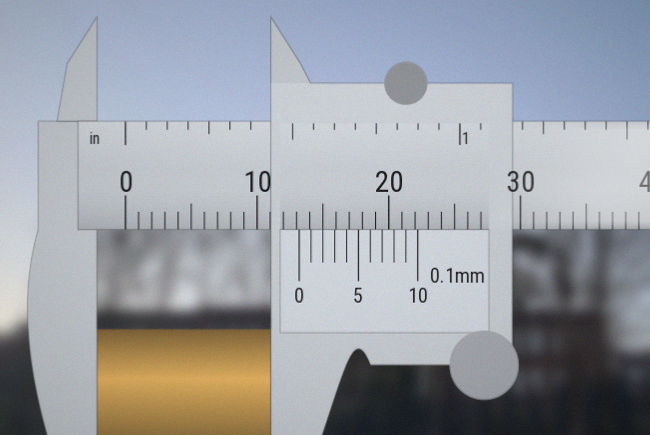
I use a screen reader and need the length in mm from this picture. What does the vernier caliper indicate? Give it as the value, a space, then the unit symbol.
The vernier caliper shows 13.2 mm
